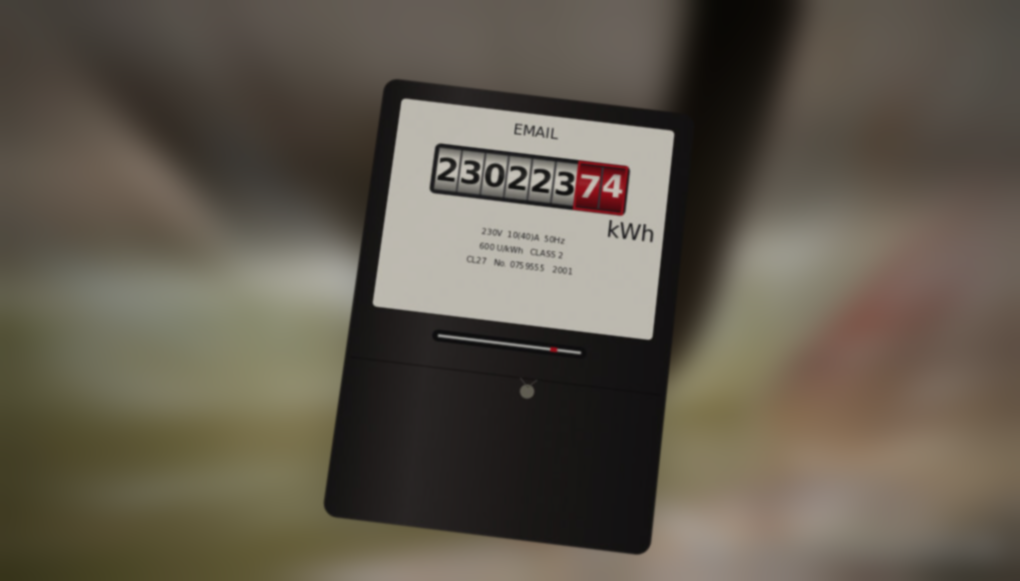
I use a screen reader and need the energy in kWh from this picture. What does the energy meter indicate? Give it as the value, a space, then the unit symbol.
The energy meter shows 230223.74 kWh
